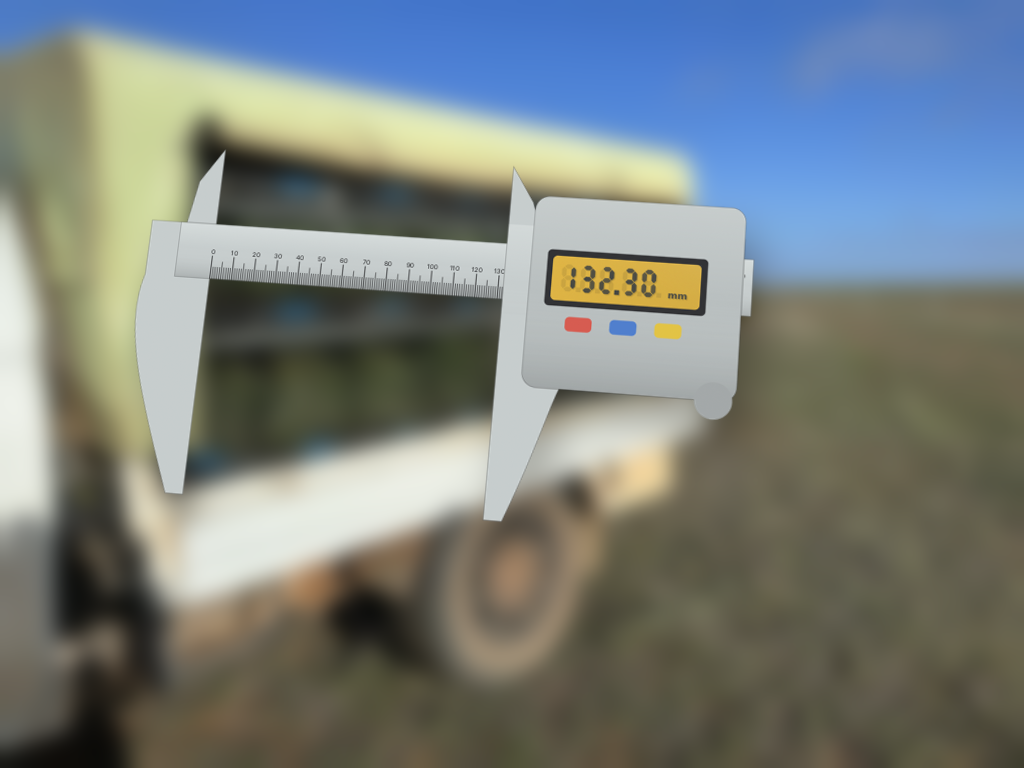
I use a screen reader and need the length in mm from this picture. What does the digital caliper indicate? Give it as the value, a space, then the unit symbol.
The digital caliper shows 132.30 mm
